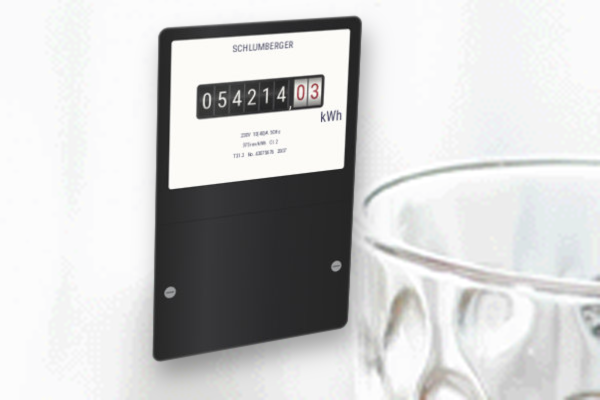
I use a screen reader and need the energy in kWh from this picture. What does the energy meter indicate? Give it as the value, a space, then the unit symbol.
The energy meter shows 54214.03 kWh
